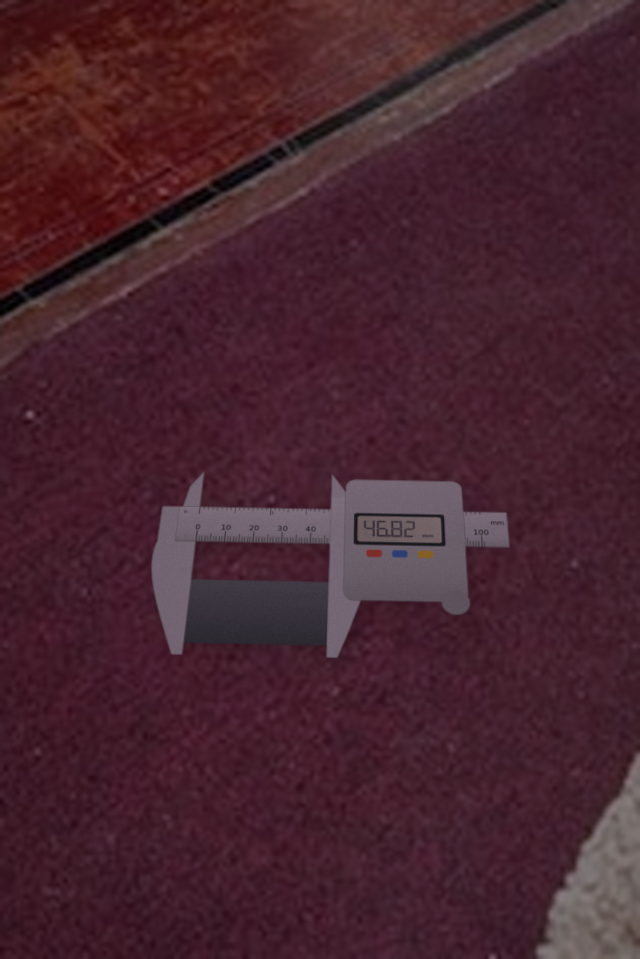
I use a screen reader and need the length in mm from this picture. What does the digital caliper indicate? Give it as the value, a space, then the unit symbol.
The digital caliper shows 46.82 mm
